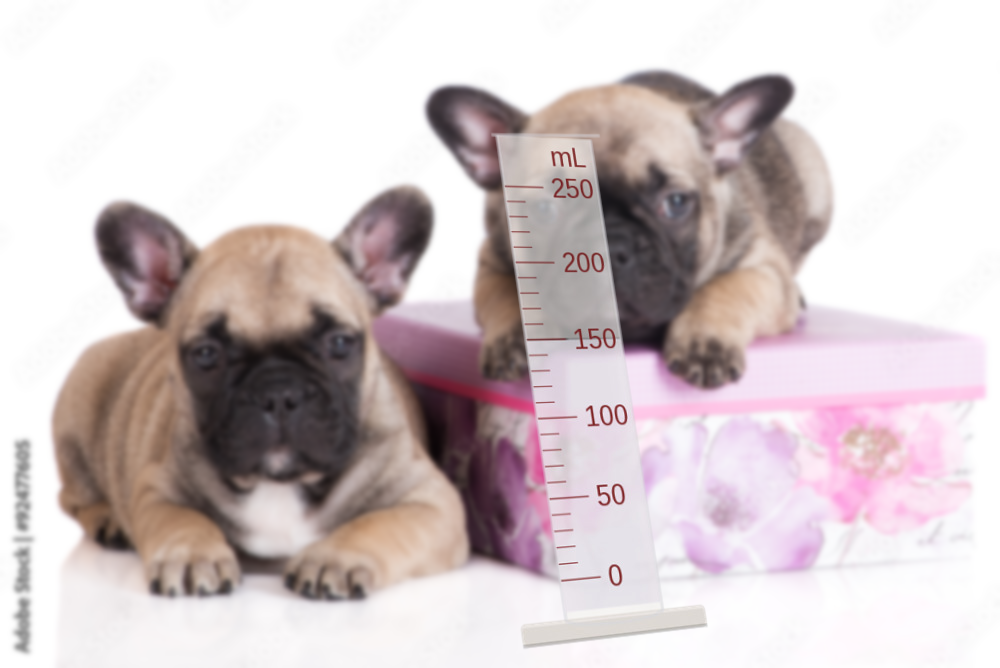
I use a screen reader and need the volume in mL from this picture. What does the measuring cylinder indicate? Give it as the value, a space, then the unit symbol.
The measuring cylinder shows 150 mL
